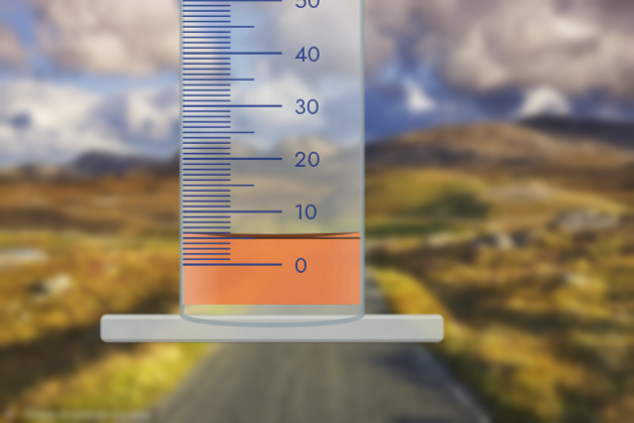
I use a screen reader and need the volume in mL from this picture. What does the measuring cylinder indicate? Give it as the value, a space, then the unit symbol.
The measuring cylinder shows 5 mL
